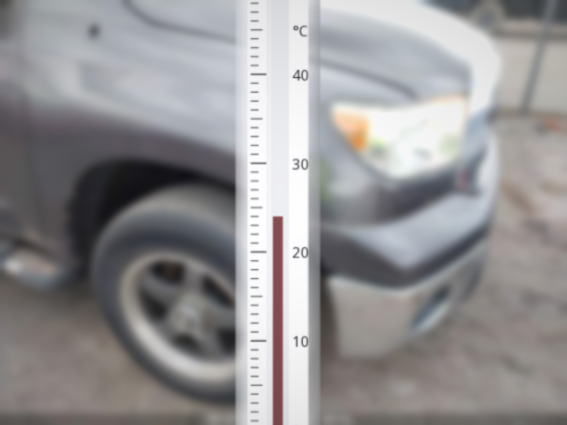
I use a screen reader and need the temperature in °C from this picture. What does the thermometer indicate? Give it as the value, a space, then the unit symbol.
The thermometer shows 24 °C
